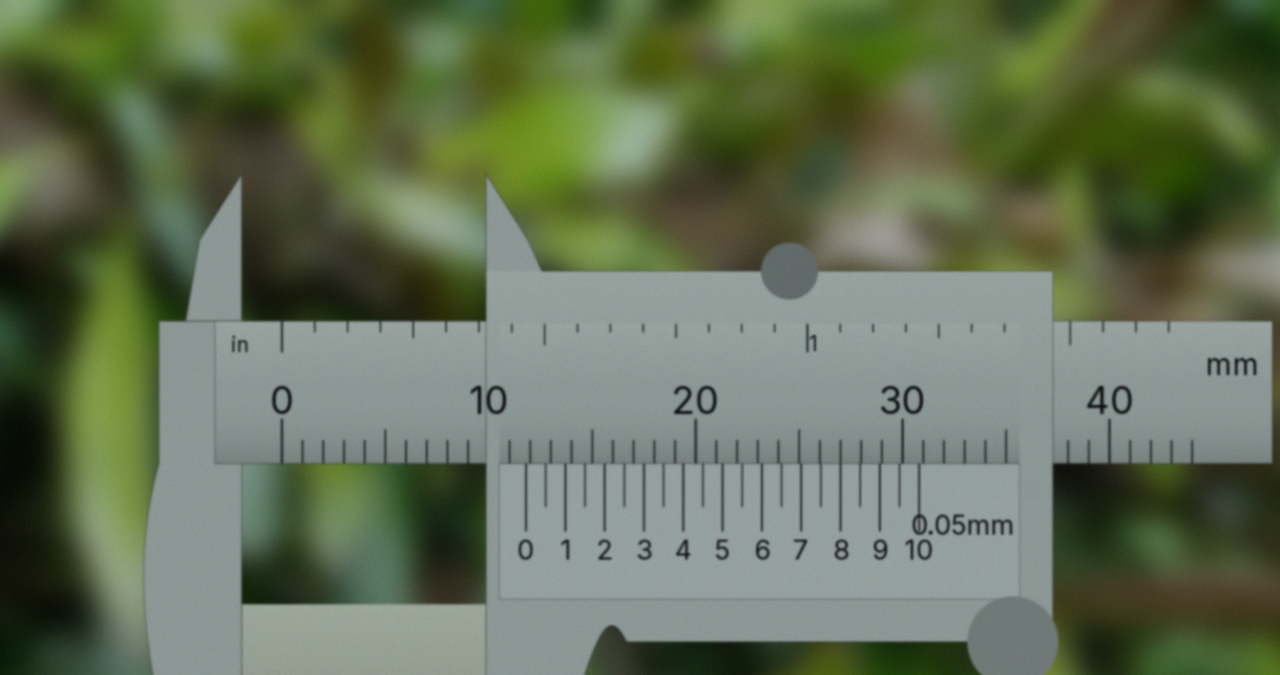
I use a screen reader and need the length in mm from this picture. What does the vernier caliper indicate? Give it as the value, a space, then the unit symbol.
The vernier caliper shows 11.8 mm
